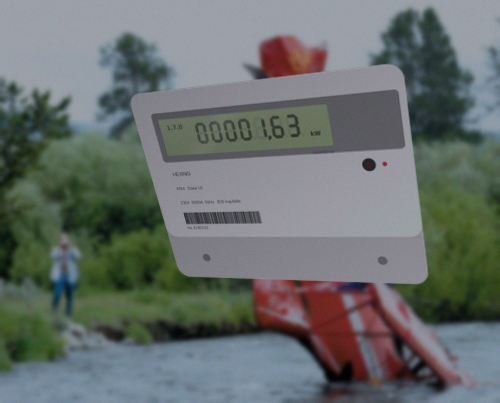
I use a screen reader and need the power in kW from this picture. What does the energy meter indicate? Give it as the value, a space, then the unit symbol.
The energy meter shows 1.63 kW
